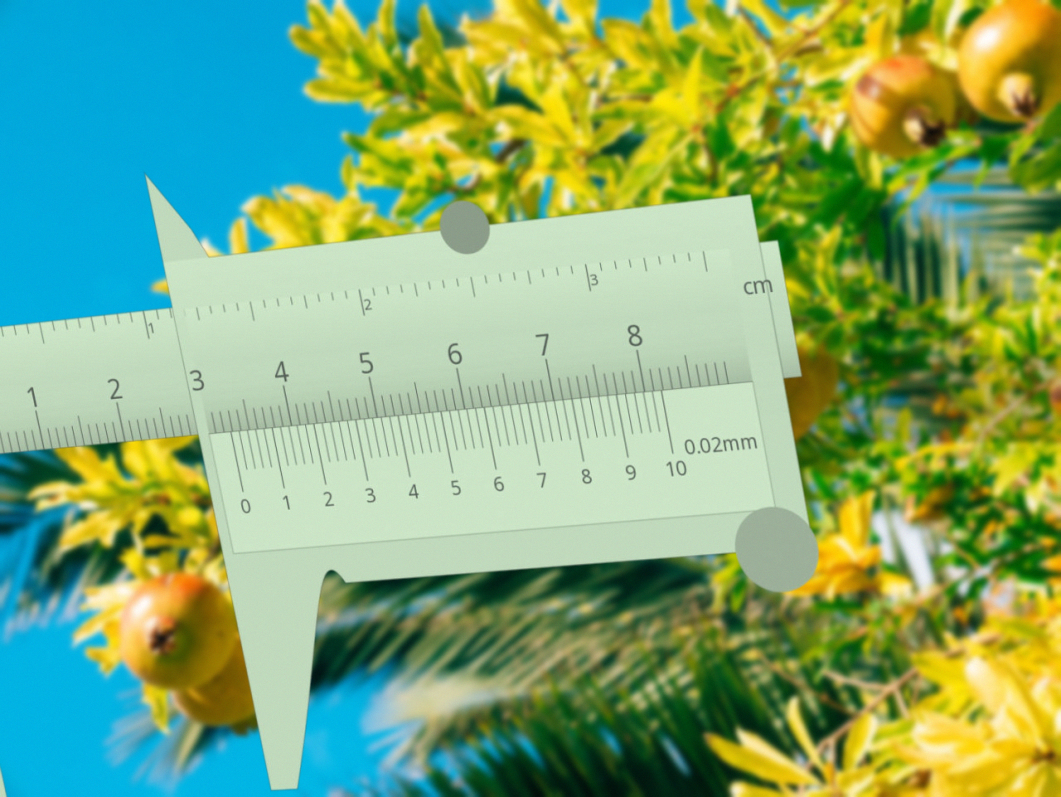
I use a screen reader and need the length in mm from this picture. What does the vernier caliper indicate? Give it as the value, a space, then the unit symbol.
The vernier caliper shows 32.8 mm
